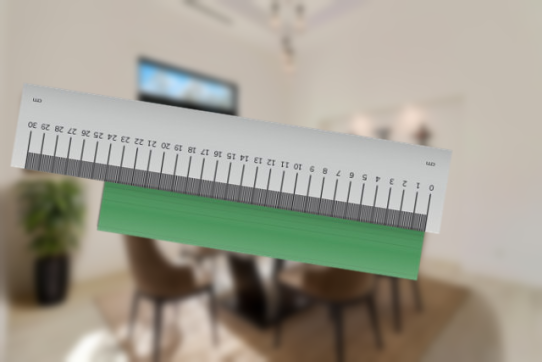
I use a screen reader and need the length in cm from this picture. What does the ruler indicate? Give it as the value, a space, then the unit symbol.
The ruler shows 24 cm
